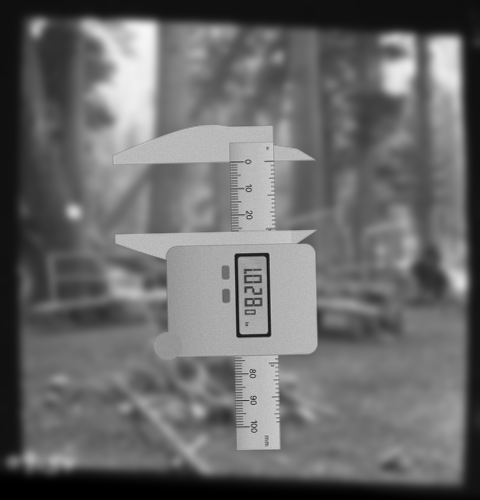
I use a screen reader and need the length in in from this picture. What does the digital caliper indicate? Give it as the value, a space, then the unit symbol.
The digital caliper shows 1.0280 in
